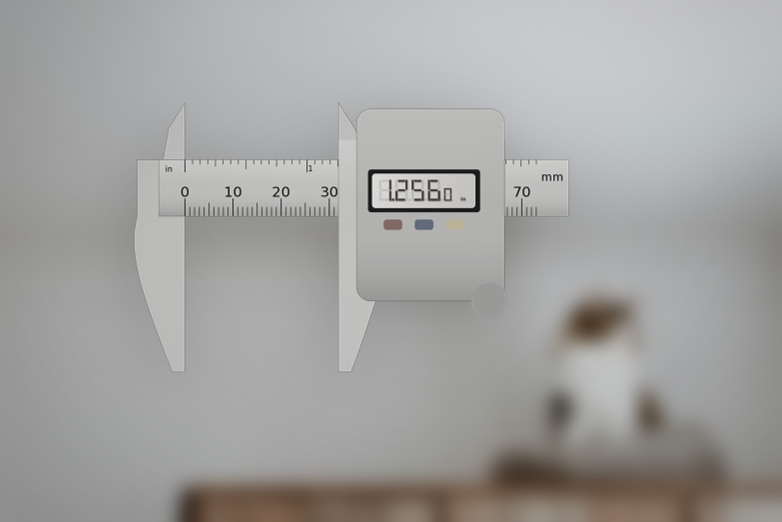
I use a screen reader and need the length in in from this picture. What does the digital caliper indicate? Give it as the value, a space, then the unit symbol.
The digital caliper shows 1.2560 in
